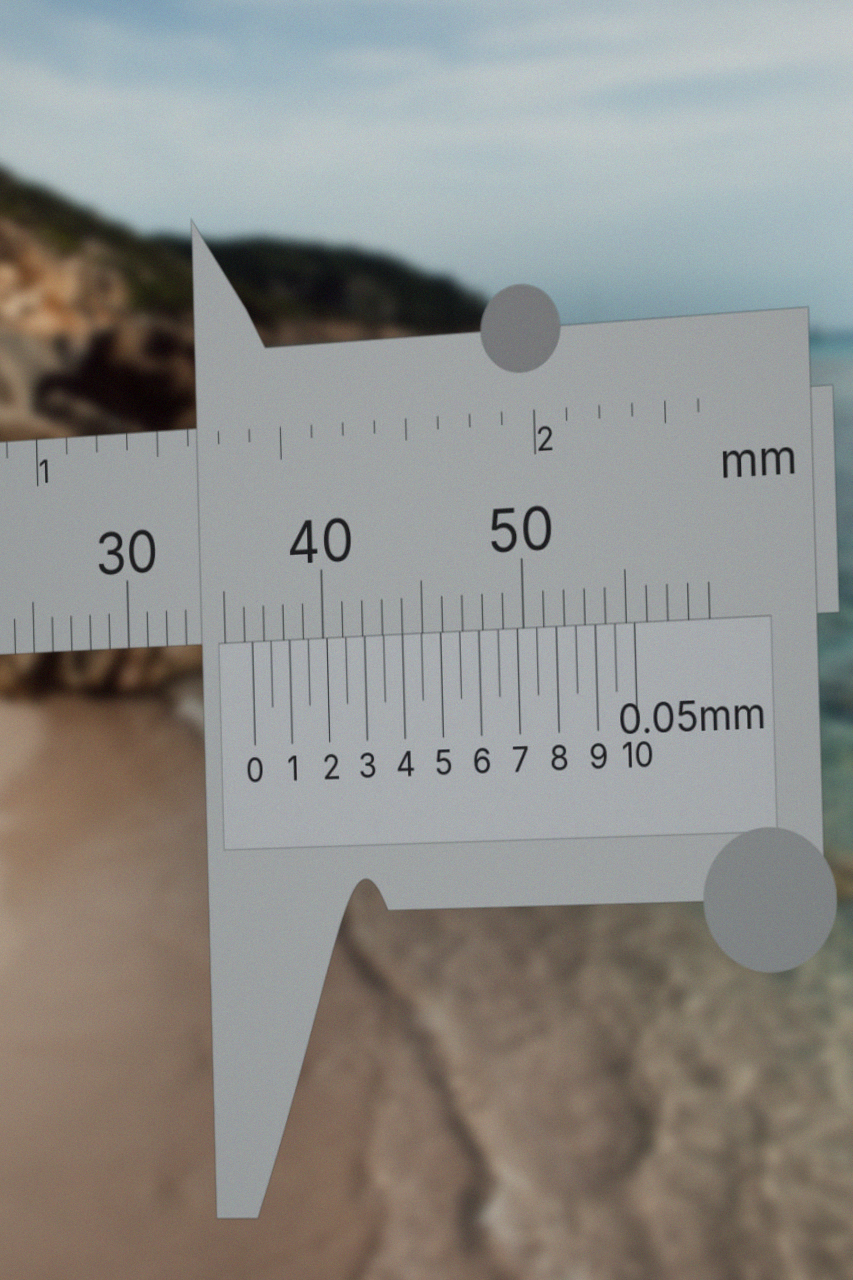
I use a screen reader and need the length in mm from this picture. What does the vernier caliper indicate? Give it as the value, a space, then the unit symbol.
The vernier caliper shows 36.4 mm
